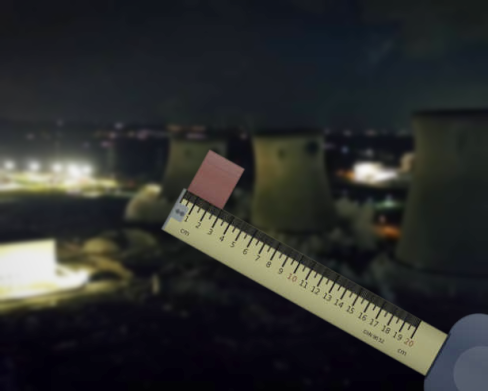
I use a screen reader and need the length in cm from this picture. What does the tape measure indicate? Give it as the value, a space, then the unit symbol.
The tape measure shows 3 cm
